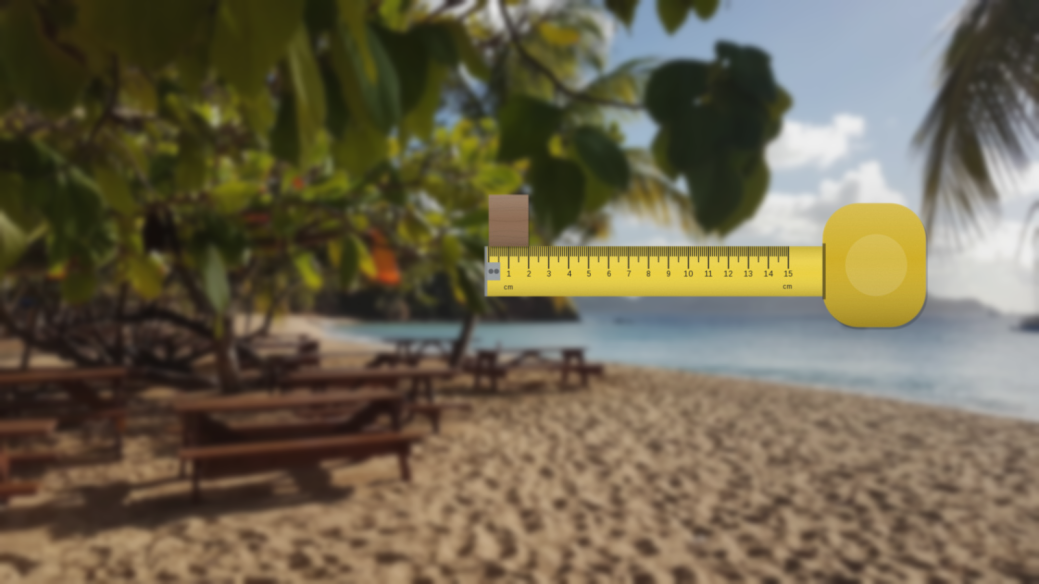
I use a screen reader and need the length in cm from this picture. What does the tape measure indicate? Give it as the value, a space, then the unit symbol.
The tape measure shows 2 cm
